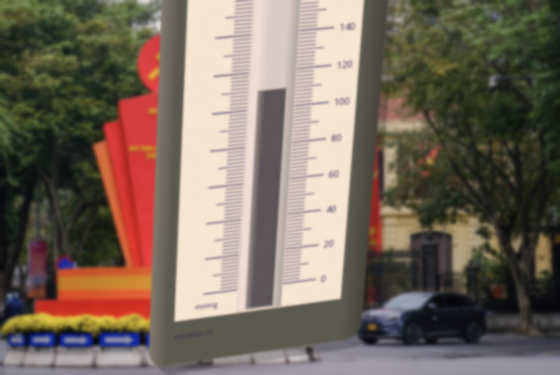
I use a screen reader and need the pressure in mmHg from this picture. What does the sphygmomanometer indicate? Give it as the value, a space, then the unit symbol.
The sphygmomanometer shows 110 mmHg
